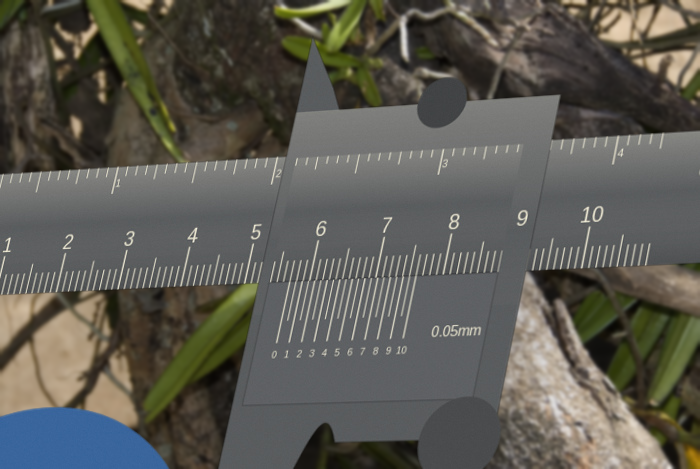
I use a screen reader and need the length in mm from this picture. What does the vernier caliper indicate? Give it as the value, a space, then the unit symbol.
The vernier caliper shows 57.0 mm
